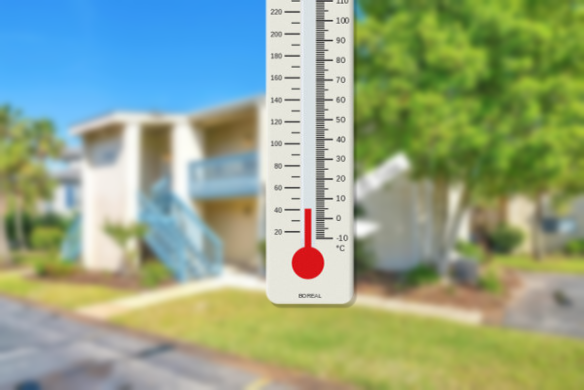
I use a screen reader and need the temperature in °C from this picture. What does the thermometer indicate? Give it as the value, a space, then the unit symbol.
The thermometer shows 5 °C
